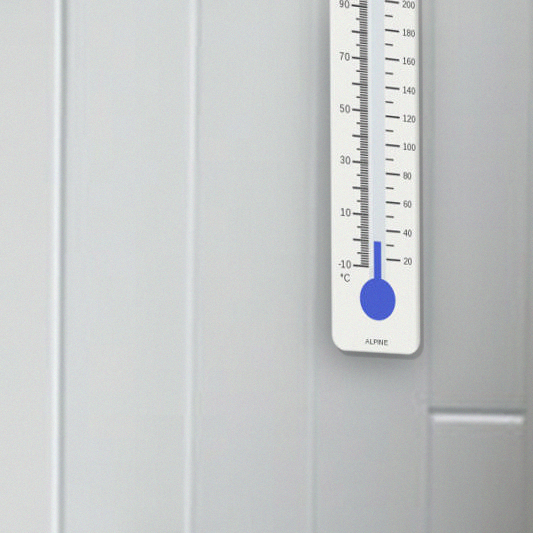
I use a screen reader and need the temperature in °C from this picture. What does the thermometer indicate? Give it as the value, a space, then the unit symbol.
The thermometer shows 0 °C
